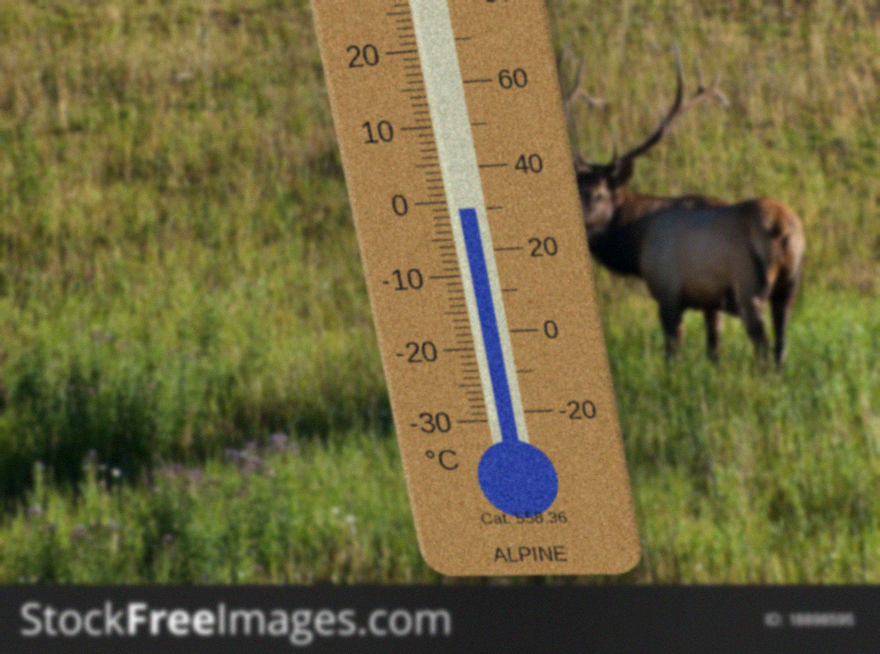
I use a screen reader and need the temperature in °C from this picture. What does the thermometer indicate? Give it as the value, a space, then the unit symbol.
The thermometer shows -1 °C
